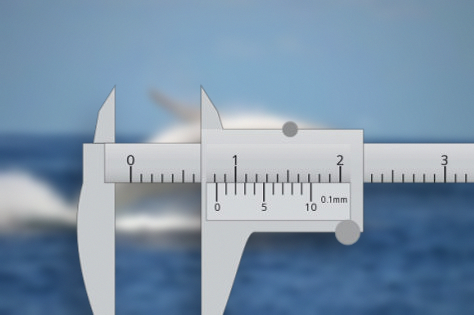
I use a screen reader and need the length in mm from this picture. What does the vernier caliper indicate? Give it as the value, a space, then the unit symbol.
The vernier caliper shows 8.2 mm
